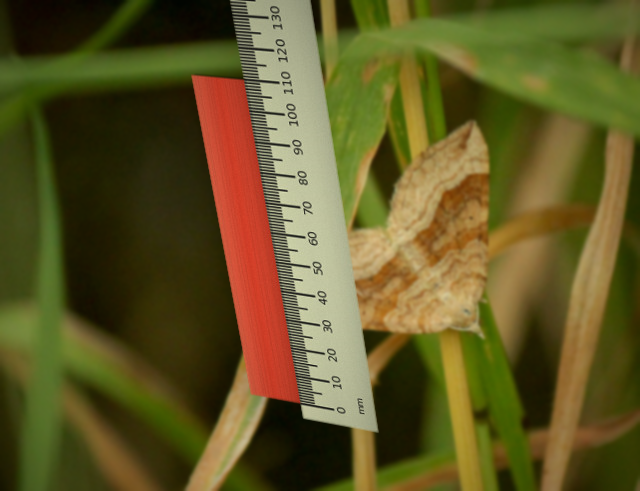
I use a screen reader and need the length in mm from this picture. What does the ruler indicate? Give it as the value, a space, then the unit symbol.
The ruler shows 110 mm
